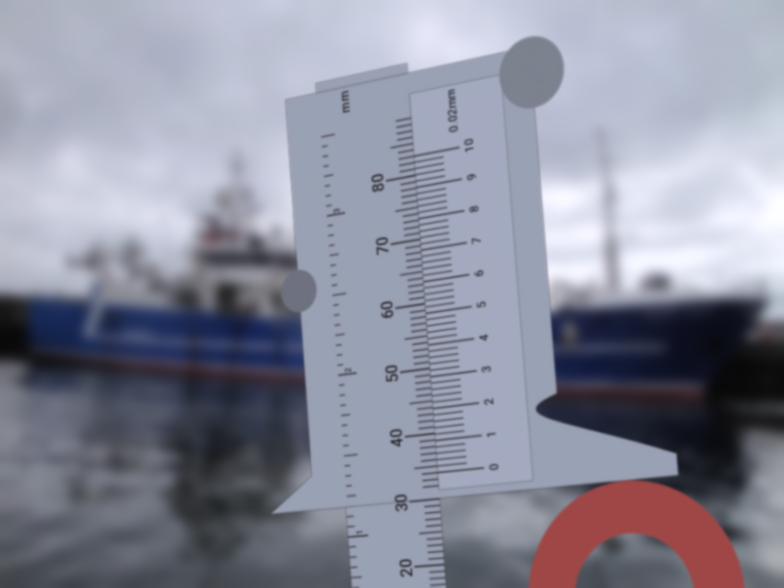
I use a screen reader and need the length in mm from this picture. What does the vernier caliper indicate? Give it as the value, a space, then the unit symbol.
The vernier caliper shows 34.0 mm
